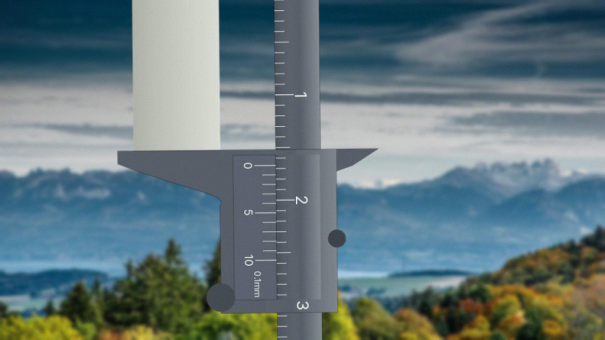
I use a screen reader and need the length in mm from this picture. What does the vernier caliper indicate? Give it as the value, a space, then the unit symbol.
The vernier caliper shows 16.7 mm
